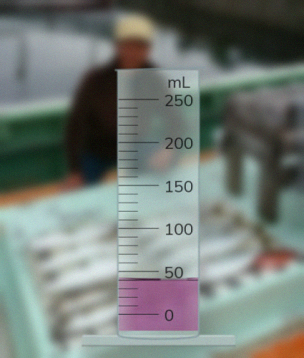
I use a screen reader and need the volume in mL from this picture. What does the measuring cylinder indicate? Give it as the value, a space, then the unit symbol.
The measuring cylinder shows 40 mL
